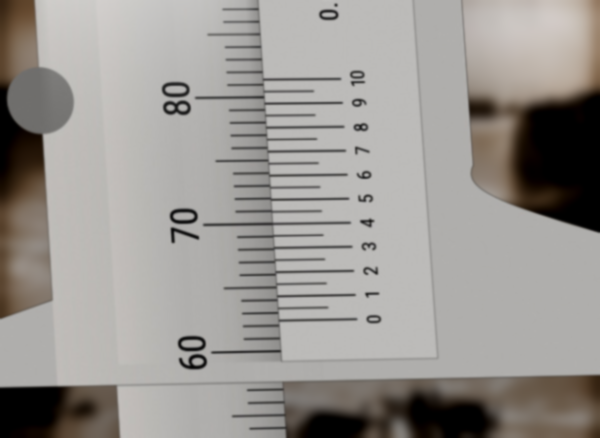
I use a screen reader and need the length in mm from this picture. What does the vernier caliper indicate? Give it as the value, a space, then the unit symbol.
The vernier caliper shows 62.4 mm
